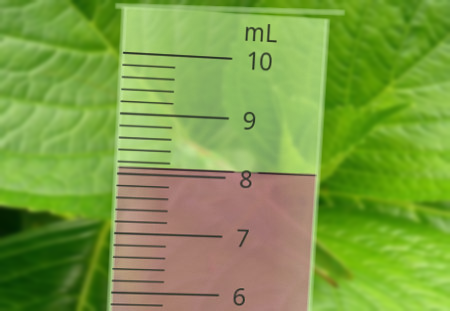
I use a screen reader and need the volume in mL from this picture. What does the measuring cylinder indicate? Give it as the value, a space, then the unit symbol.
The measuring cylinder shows 8.1 mL
